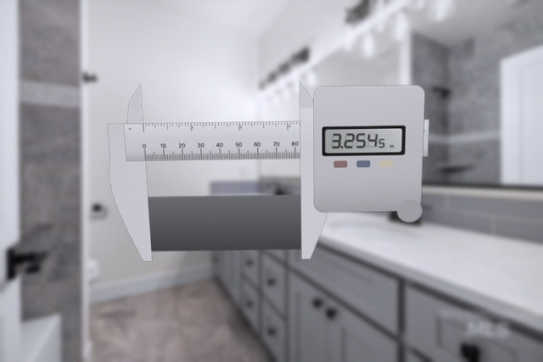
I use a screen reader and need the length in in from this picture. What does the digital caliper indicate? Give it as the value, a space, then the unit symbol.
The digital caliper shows 3.2545 in
